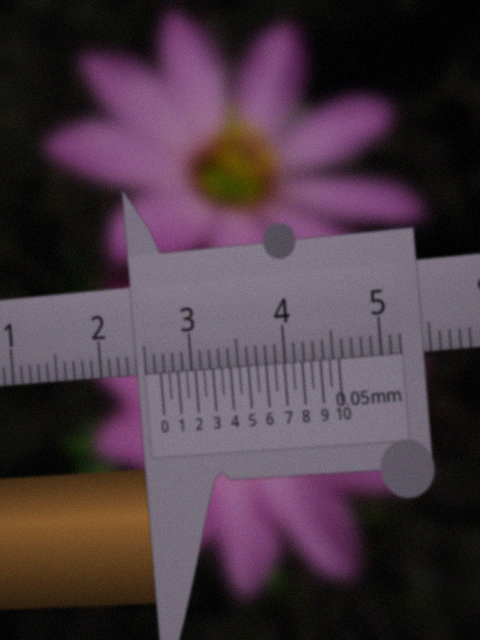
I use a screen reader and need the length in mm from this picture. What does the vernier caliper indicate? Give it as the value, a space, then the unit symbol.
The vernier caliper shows 26.6 mm
